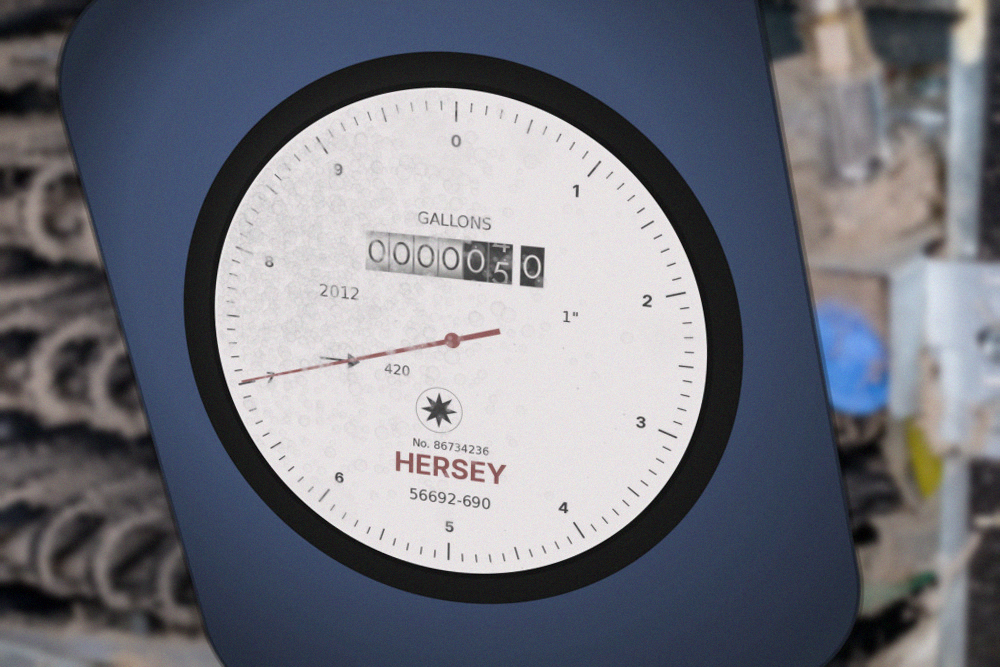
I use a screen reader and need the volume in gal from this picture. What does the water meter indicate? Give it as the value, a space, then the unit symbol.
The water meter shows 47.0 gal
